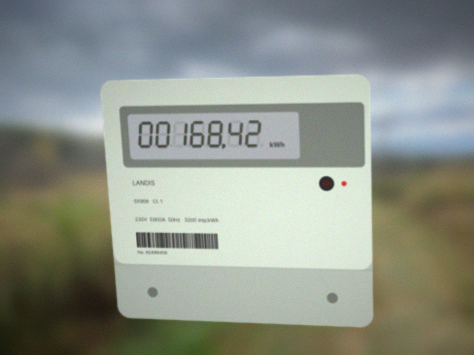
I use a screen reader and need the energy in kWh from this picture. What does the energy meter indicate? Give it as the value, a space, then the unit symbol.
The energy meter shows 168.42 kWh
